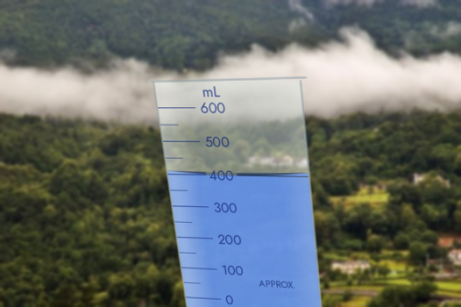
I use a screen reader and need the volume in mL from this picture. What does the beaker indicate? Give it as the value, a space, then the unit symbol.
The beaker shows 400 mL
